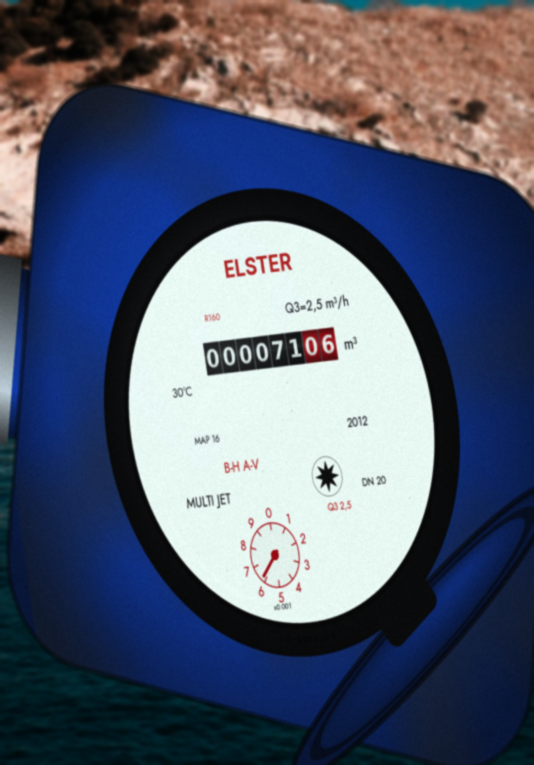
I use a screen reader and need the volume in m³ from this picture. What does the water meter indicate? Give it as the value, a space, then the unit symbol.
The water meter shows 71.066 m³
